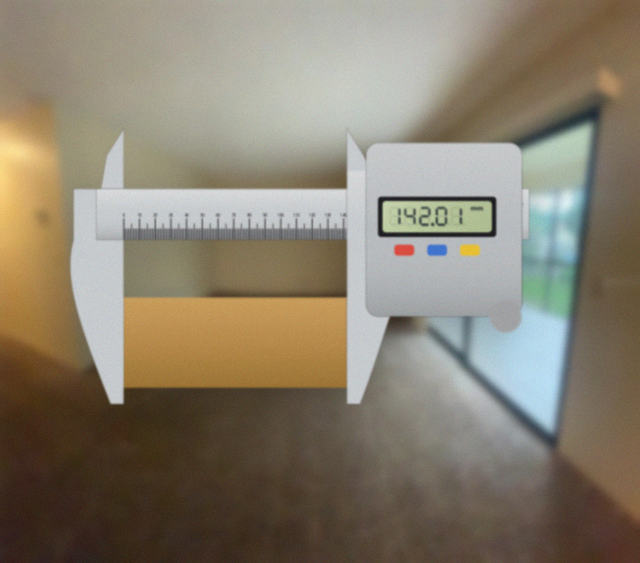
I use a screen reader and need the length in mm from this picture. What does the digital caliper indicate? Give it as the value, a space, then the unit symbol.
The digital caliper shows 142.01 mm
